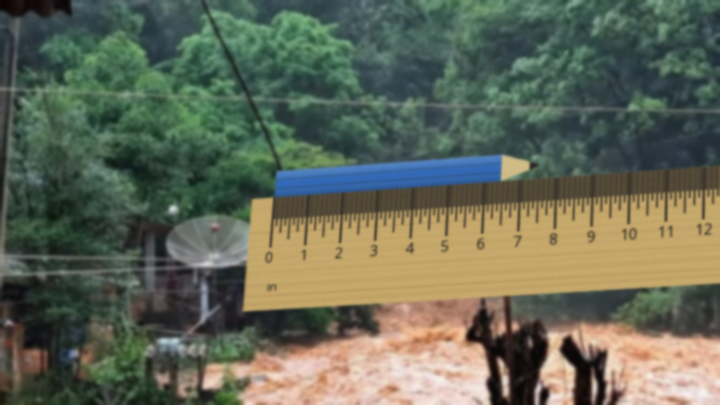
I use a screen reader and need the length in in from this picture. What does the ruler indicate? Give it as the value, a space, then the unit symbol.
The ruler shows 7.5 in
